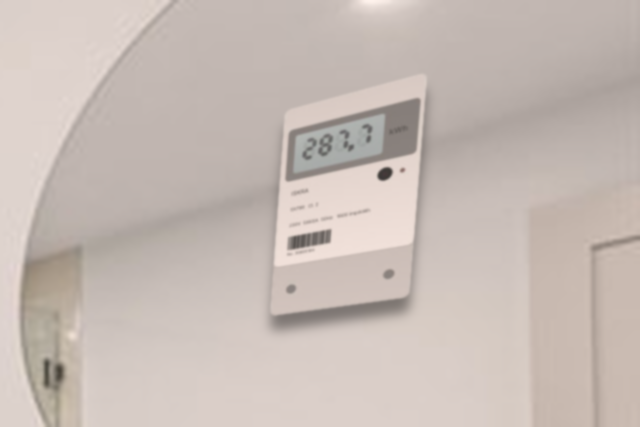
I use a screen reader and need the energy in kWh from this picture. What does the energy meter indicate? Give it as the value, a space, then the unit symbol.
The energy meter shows 287.7 kWh
